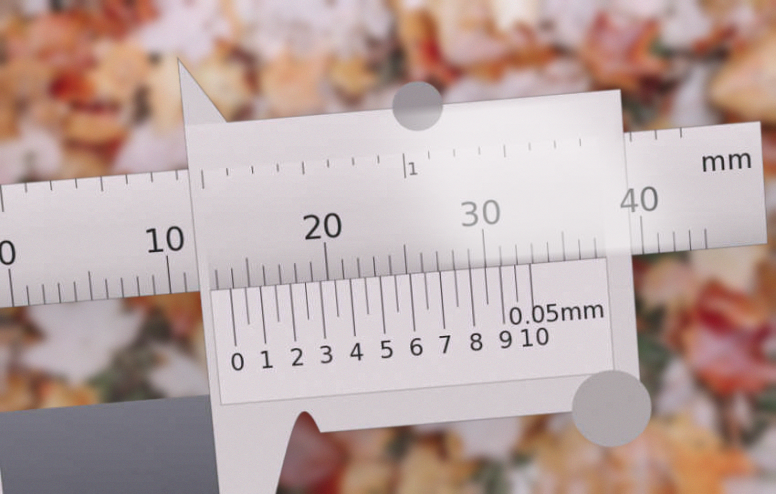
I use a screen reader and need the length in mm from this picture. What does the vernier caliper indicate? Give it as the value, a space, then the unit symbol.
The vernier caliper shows 13.8 mm
